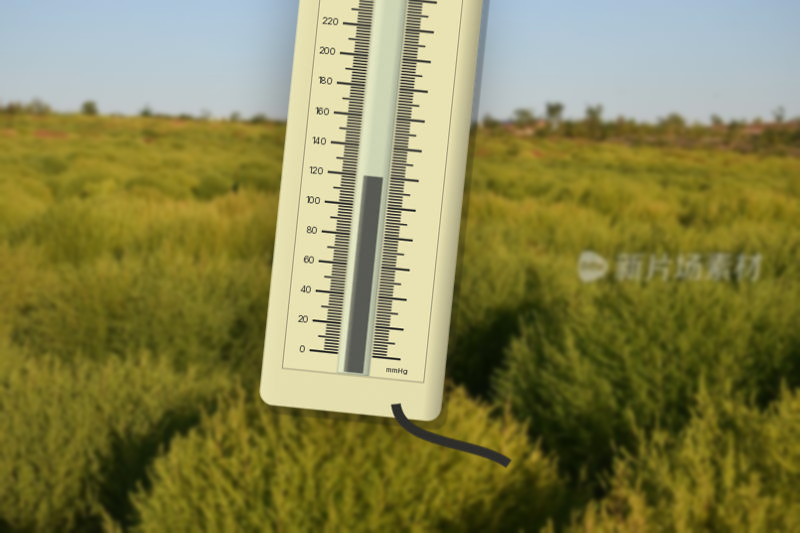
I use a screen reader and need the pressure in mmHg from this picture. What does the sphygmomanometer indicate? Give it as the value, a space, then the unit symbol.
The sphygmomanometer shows 120 mmHg
